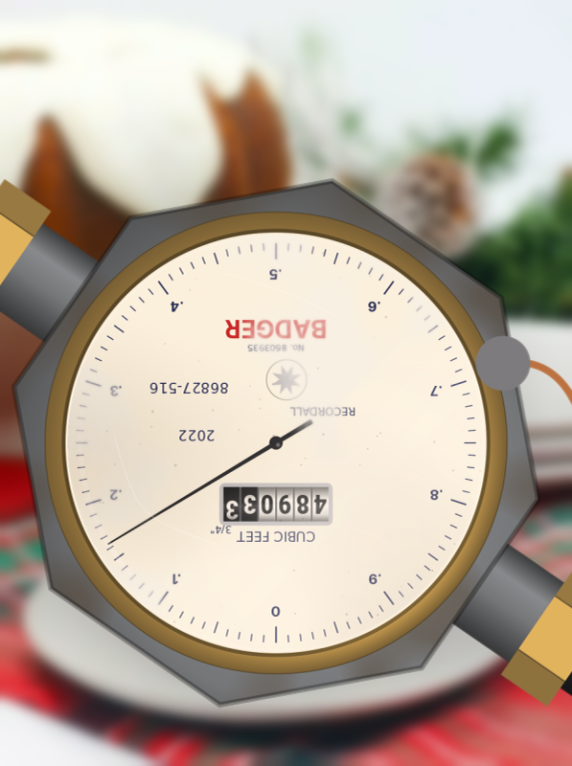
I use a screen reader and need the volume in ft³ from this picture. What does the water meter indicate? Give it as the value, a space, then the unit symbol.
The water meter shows 489033.16 ft³
